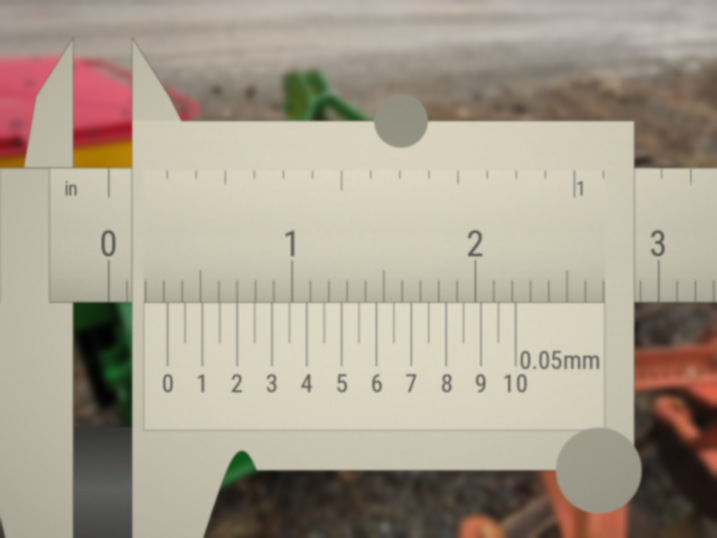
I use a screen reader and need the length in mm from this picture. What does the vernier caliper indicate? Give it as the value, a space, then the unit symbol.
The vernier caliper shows 3.2 mm
